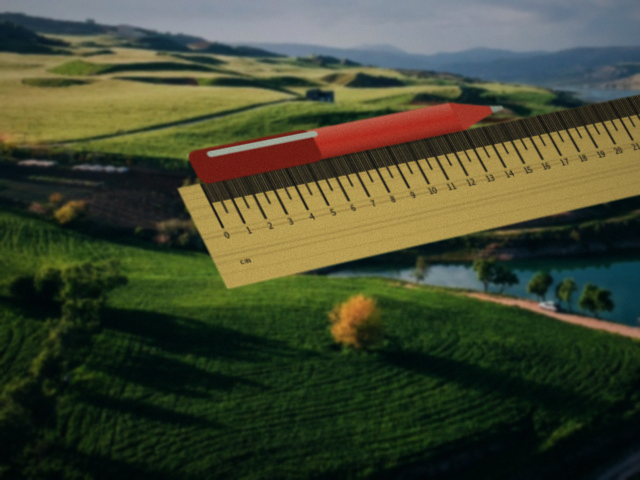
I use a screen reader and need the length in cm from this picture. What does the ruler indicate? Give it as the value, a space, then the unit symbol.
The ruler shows 15.5 cm
